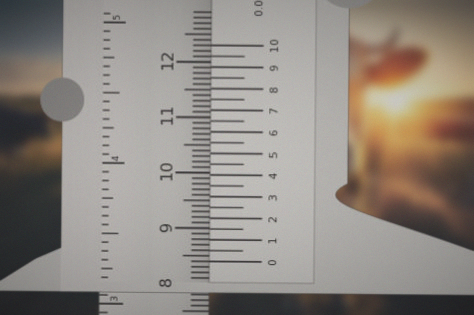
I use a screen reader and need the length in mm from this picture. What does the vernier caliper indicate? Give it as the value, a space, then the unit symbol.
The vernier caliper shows 84.0 mm
